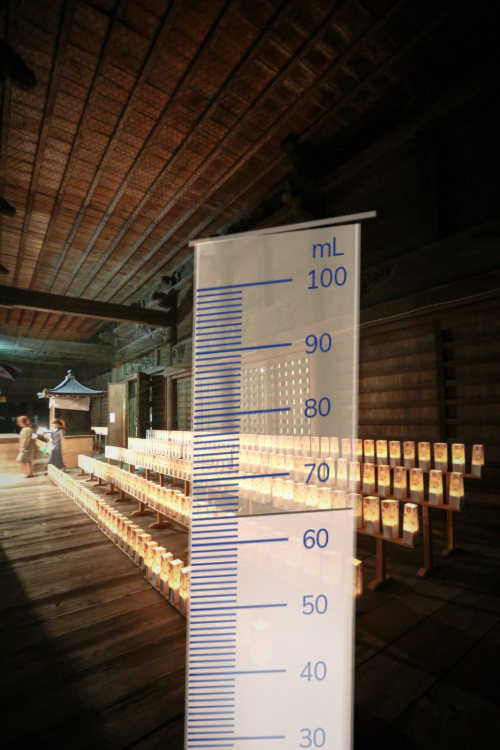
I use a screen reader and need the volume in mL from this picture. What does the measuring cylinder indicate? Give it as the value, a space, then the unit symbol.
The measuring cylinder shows 64 mL
